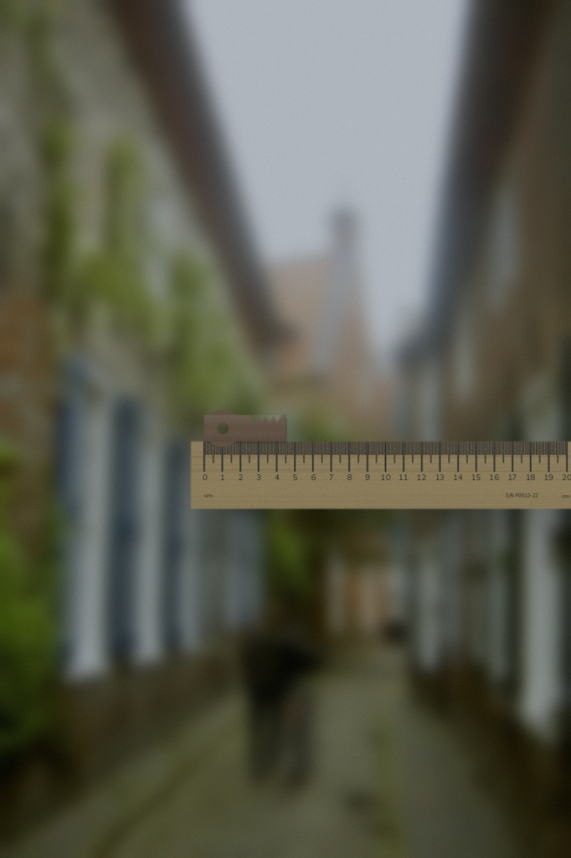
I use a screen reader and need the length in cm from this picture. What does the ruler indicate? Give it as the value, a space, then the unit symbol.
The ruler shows 4.5 cm
